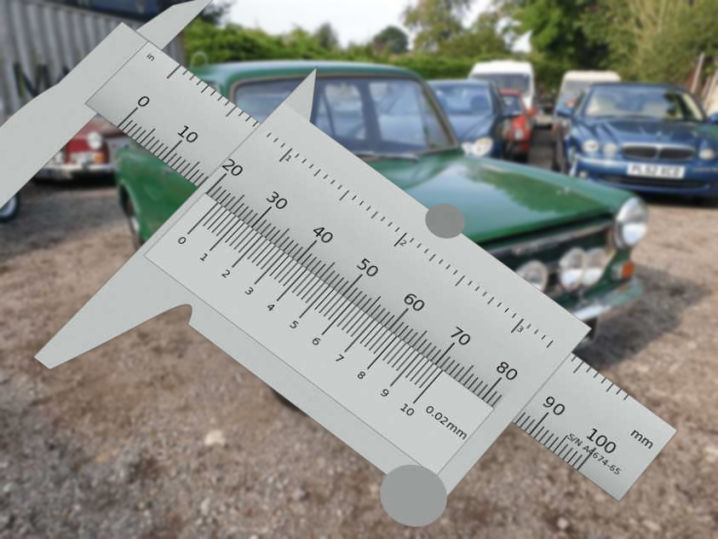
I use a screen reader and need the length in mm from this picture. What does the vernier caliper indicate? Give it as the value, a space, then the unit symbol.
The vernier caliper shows 22.6 mm
